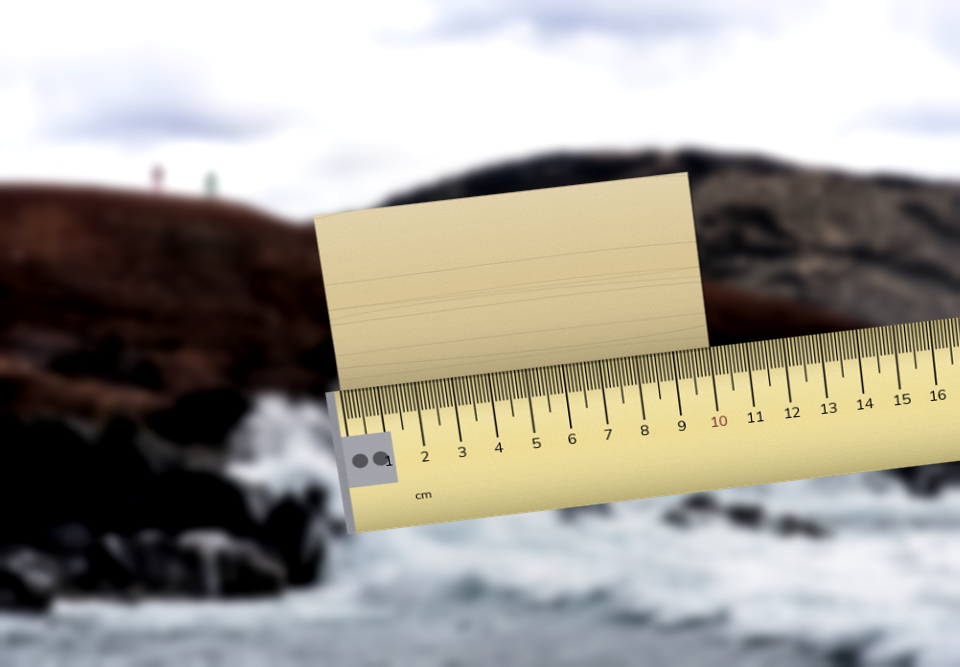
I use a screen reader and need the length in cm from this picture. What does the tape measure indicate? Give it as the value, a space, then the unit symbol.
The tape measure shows 10 cm
